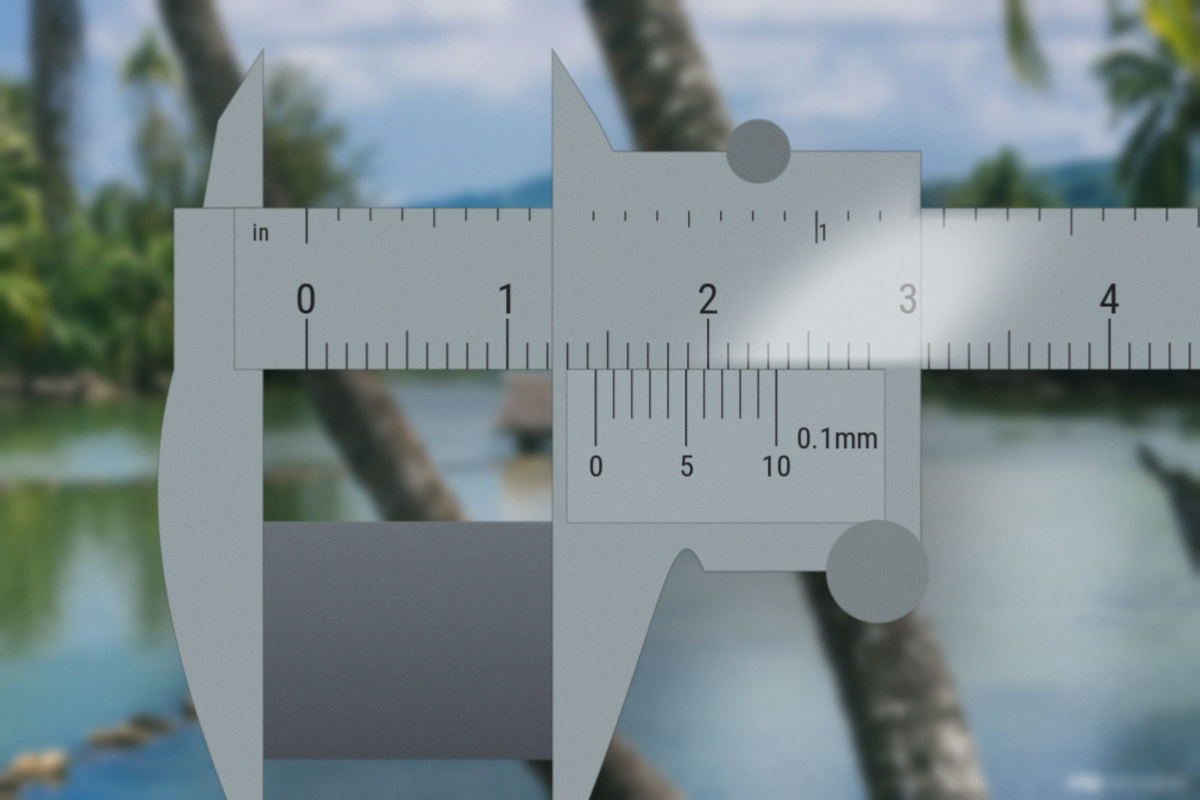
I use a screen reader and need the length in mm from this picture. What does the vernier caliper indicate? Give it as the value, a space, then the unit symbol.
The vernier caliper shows 14.4 mm
